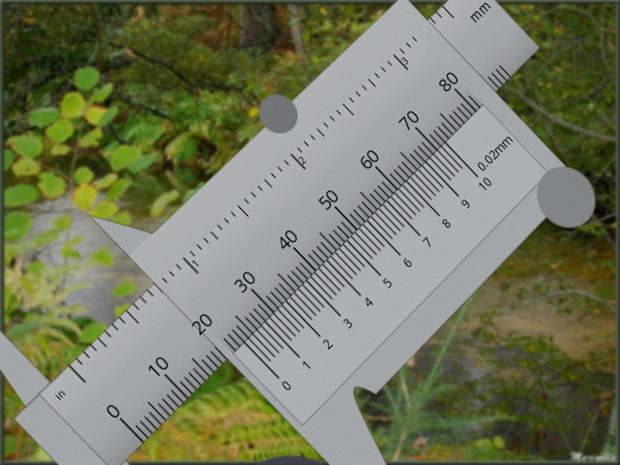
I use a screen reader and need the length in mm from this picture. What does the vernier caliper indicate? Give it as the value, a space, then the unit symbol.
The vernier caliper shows 23.0 mm
